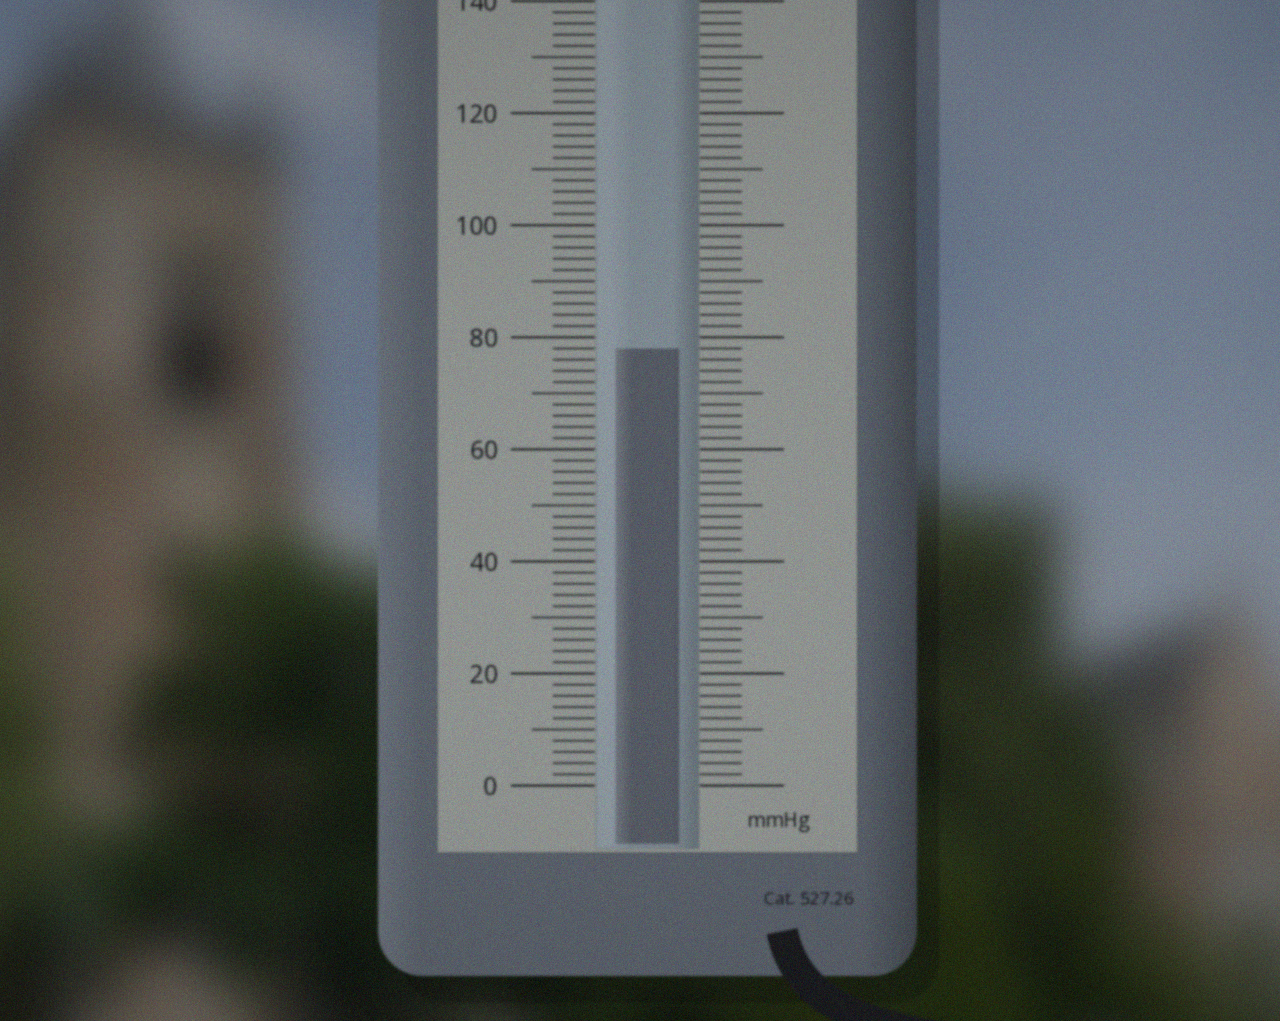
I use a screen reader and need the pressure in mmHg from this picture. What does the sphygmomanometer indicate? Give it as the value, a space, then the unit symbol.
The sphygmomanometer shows 78 mmHg
